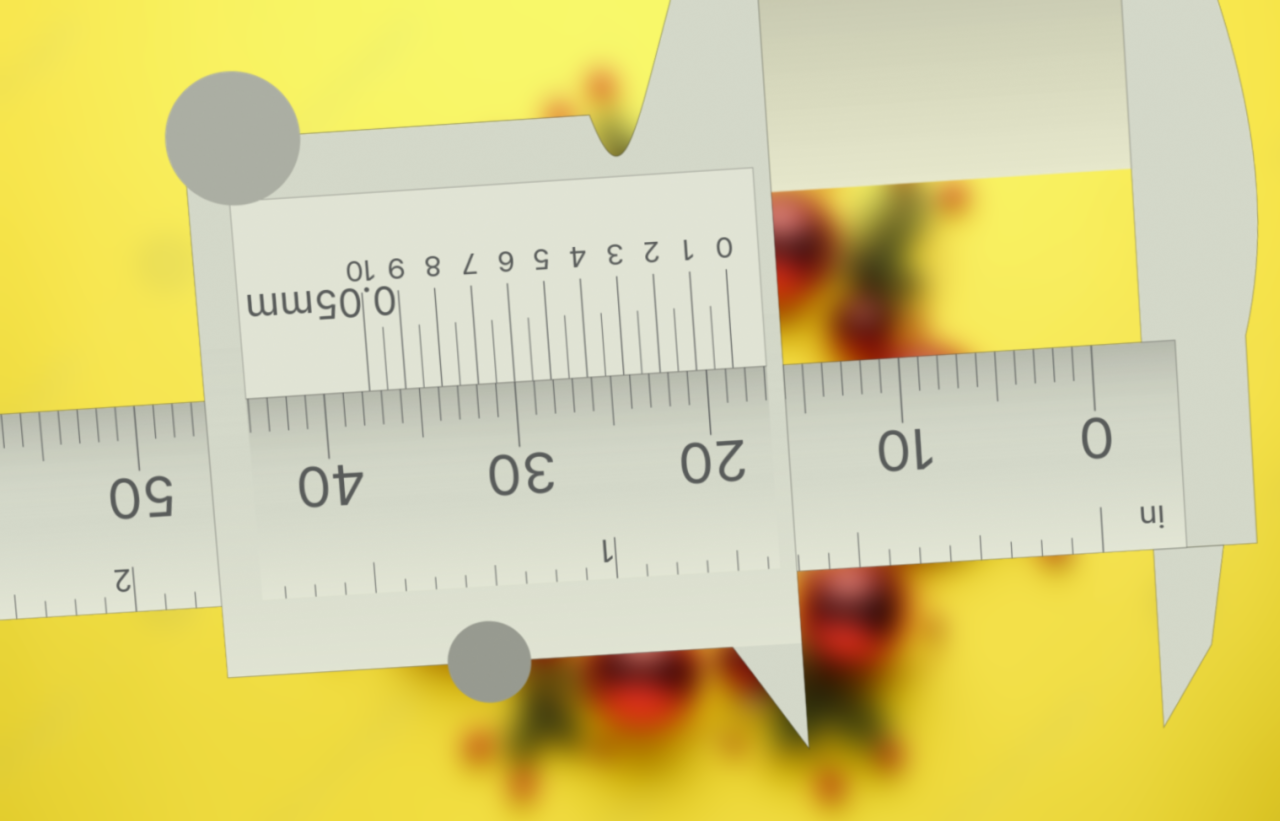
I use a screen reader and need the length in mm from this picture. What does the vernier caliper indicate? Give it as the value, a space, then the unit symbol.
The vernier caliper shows 18.6 mm
